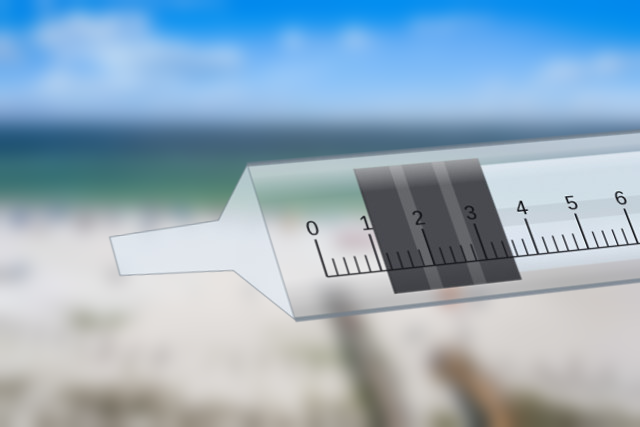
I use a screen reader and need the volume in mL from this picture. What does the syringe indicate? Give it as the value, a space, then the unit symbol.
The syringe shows 1.1 mL
